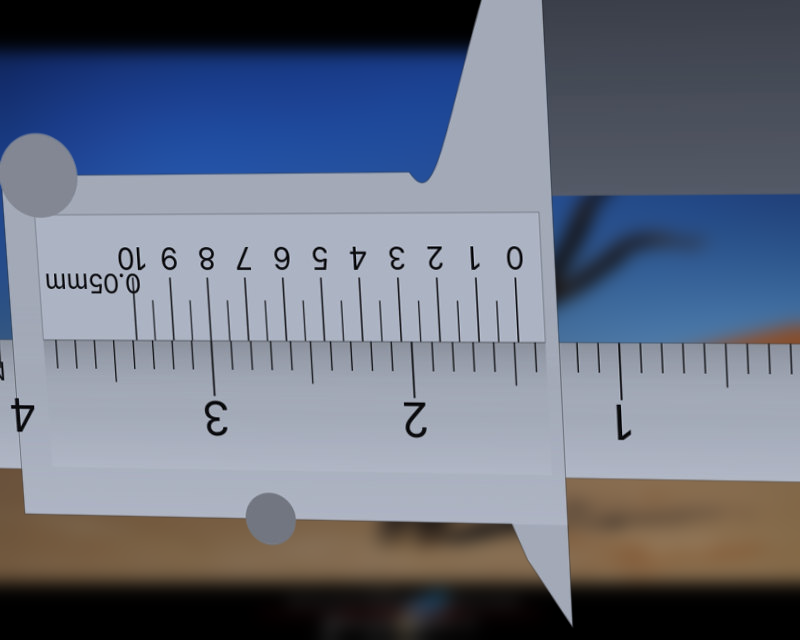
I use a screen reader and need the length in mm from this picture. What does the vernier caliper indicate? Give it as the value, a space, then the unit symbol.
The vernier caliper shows 14.8 mm
